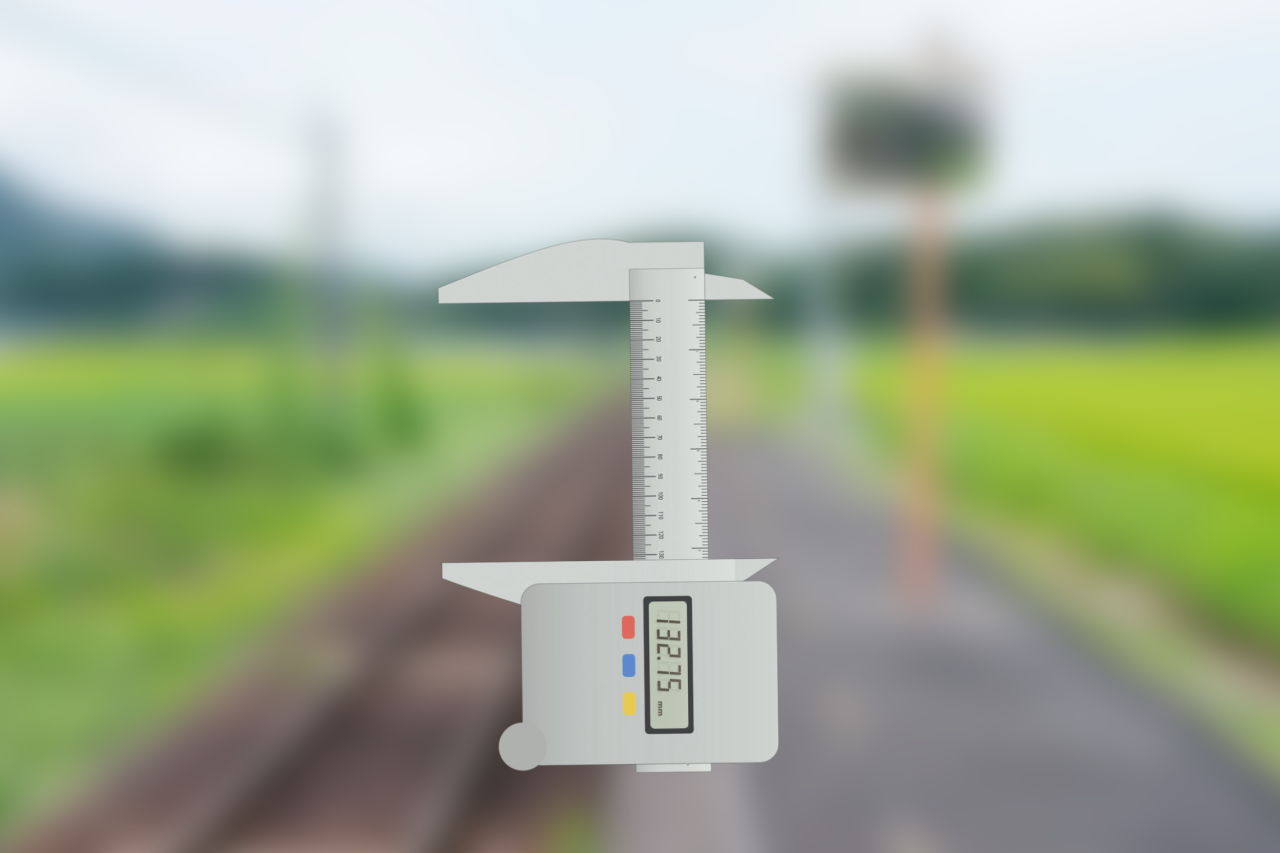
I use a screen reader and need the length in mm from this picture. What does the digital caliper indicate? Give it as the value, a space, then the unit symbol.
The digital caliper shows 132.75 mm
